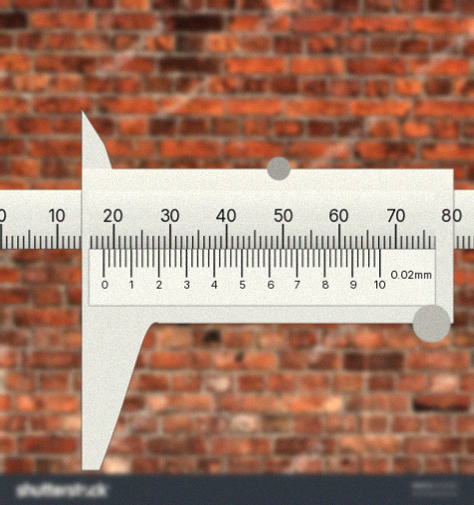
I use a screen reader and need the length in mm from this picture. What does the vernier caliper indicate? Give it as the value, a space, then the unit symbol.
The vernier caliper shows 18.2 mm
